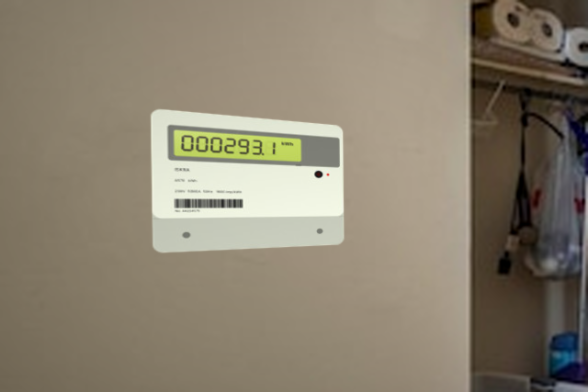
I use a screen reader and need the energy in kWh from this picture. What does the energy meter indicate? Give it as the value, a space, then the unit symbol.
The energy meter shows 293.1 kWh
